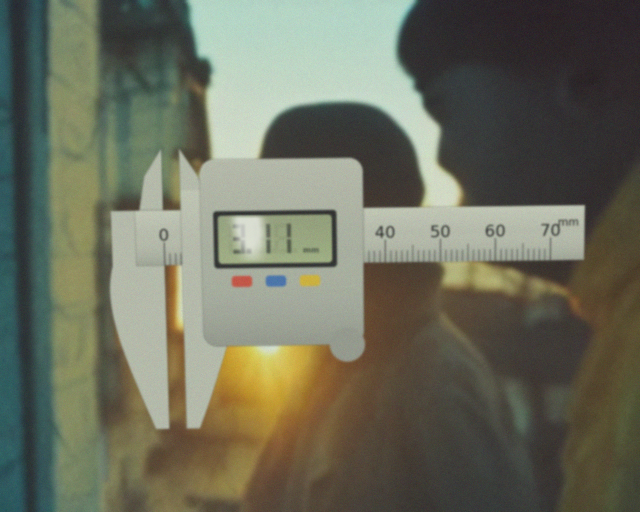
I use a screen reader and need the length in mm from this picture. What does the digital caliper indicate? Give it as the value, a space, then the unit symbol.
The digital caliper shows 3.11 mm
